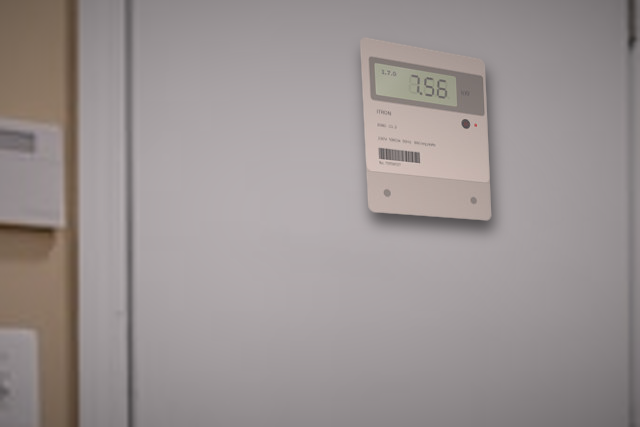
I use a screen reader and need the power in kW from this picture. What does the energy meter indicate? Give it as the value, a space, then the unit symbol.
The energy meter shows 7.56 kW
